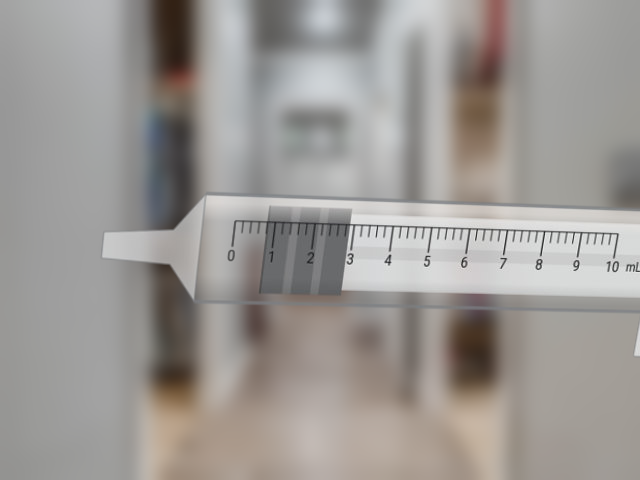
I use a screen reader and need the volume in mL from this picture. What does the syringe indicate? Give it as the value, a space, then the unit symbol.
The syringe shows 0.8 mL
